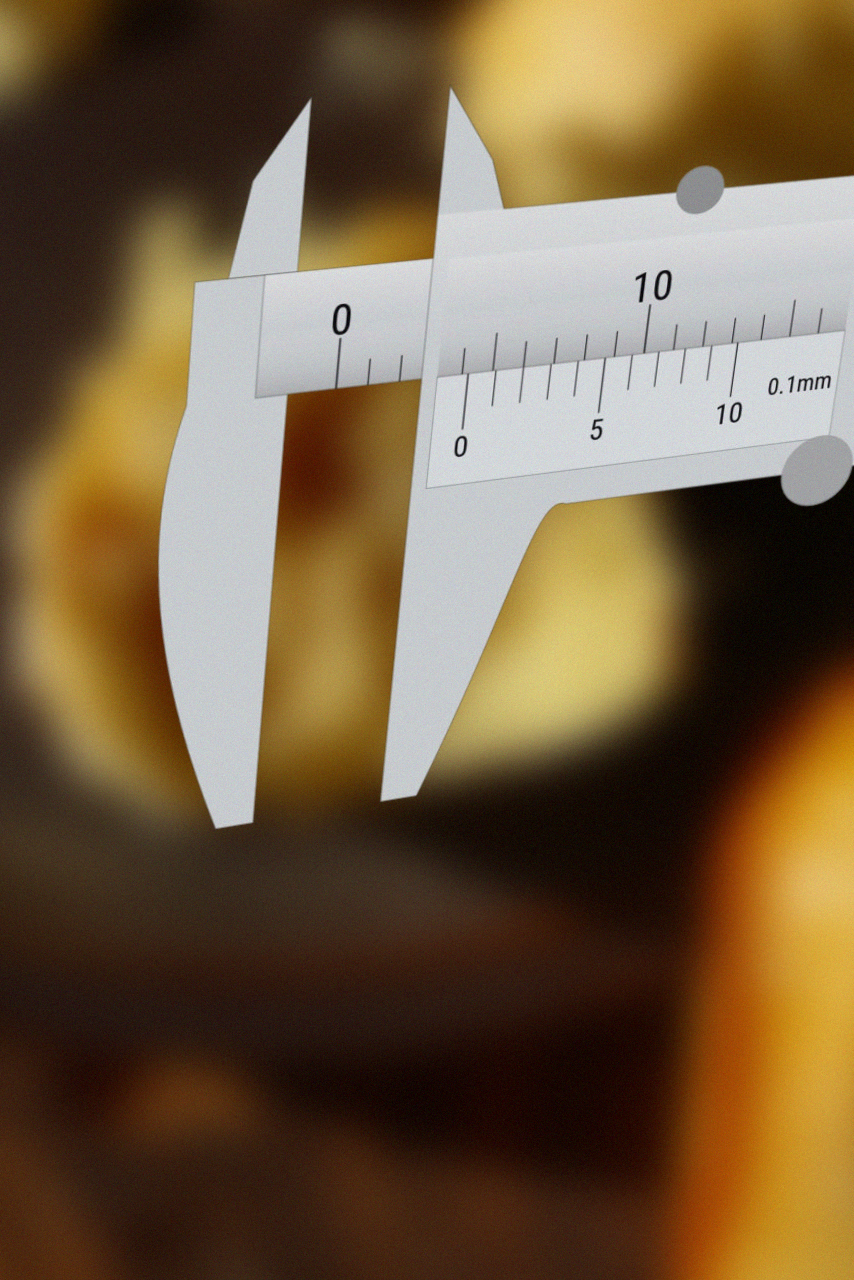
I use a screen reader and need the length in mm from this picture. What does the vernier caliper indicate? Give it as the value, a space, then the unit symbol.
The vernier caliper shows 4.2 mm
